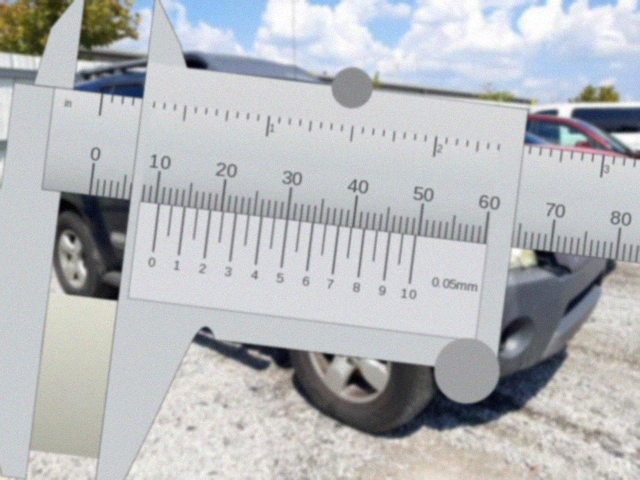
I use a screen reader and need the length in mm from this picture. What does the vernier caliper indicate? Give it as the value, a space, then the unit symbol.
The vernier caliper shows 10.5 mm
